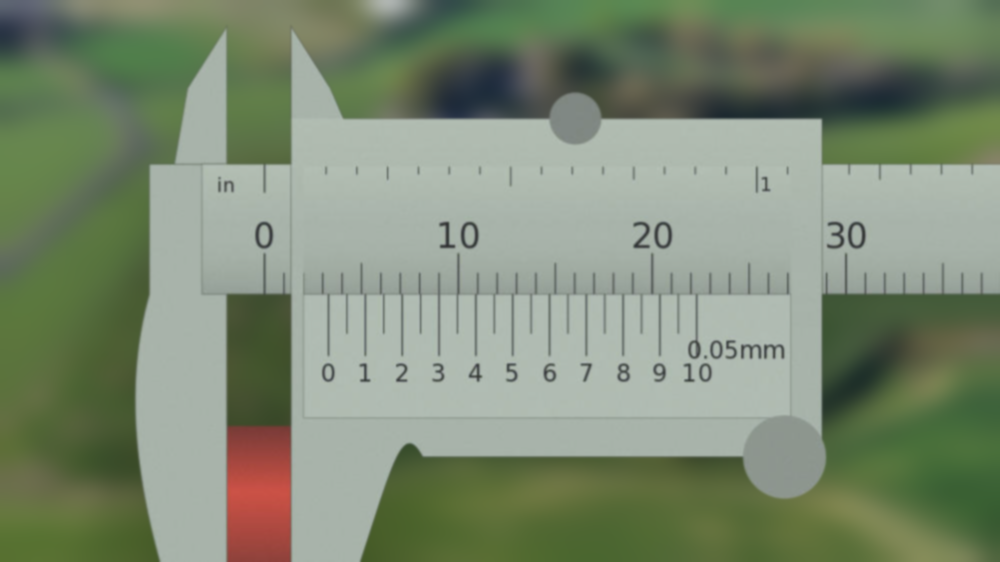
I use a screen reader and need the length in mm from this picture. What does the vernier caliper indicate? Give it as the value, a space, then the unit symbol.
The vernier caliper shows 3.3 mm
